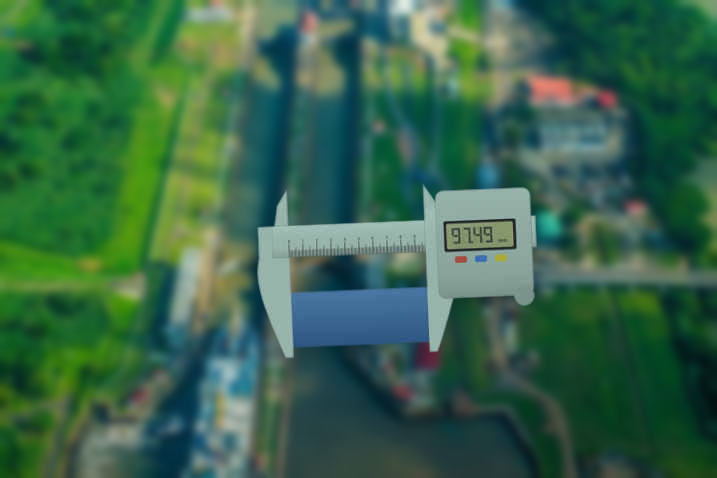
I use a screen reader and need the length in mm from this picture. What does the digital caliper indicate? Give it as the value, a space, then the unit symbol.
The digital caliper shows 97.49 mm
